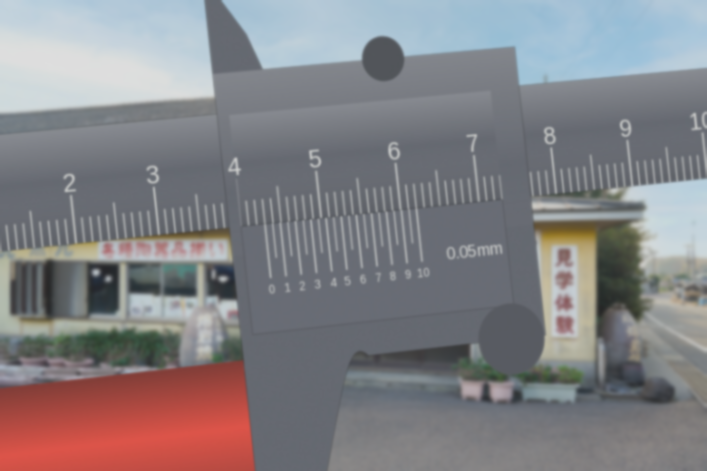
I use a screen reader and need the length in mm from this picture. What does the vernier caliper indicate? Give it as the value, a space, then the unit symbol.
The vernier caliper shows 43.0 mm
